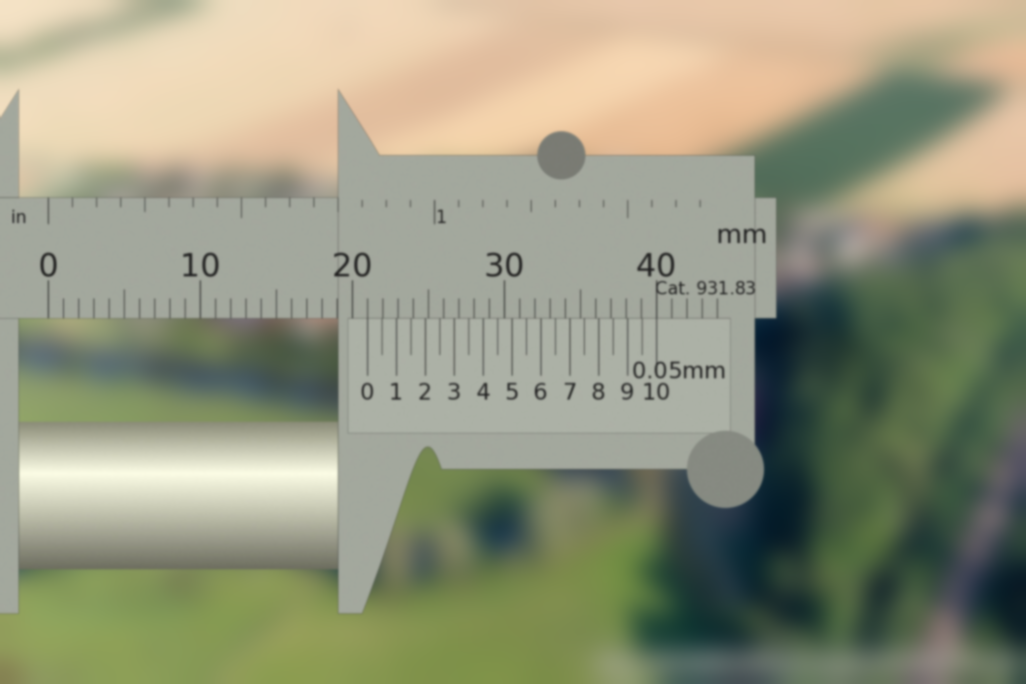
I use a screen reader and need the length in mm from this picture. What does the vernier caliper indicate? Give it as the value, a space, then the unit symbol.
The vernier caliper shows 21.0 mm
